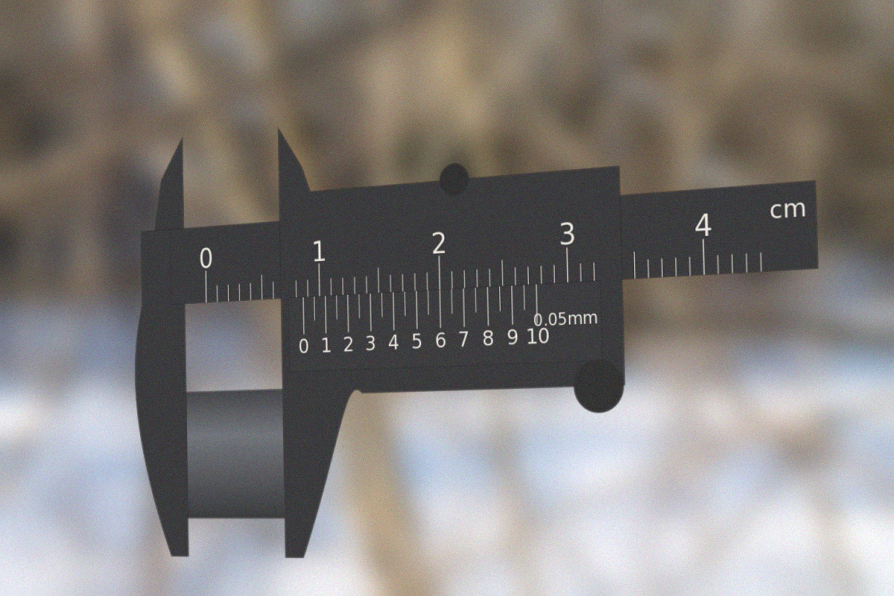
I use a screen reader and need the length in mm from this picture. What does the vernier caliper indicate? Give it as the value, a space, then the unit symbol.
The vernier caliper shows 8.6 mm
